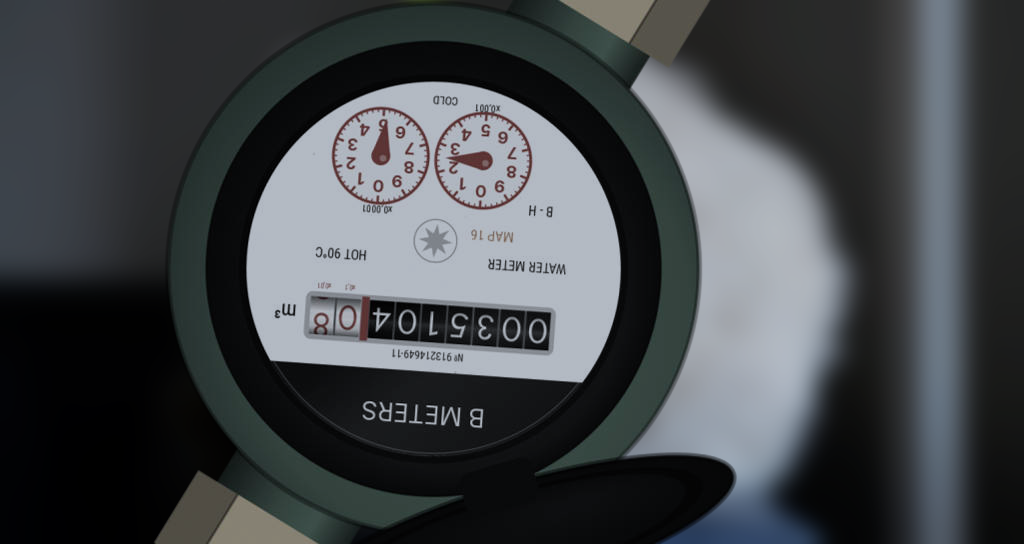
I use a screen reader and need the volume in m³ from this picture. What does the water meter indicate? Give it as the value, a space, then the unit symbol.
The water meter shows 35104.0825 m³
